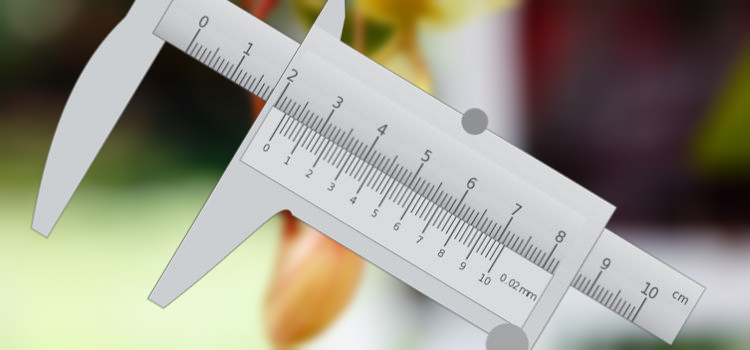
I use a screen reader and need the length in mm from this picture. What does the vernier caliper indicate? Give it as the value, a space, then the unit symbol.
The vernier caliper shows 22.5 mm
